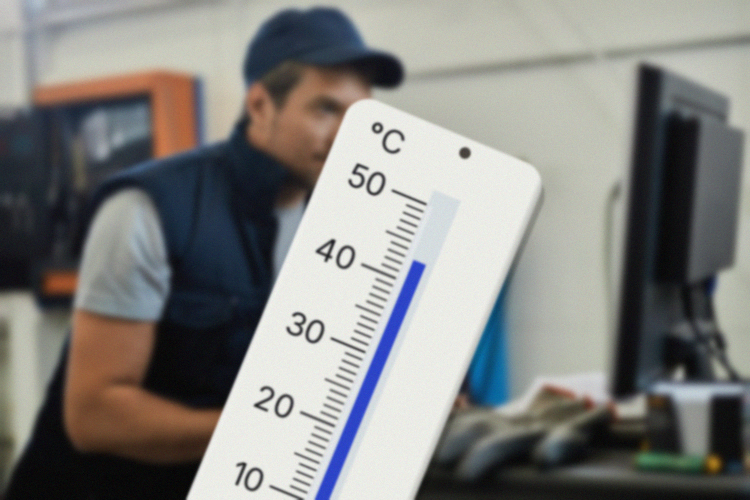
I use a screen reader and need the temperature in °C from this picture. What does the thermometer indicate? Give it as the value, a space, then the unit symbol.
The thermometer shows 43 °C
